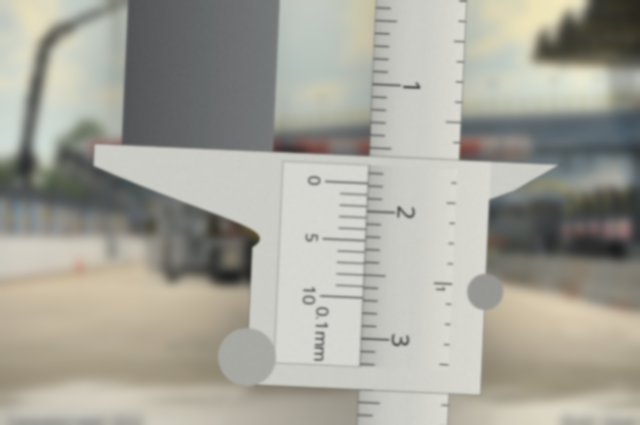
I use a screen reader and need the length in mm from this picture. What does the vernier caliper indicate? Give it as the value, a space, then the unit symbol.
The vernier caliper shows 17.8 mm
